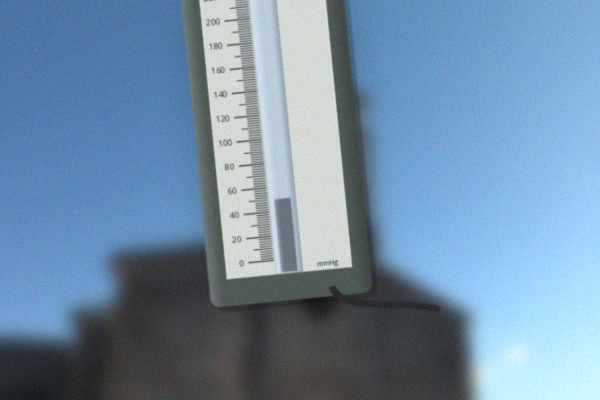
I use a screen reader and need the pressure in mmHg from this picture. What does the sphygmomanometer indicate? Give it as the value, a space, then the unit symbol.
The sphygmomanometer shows 50 mmHg
